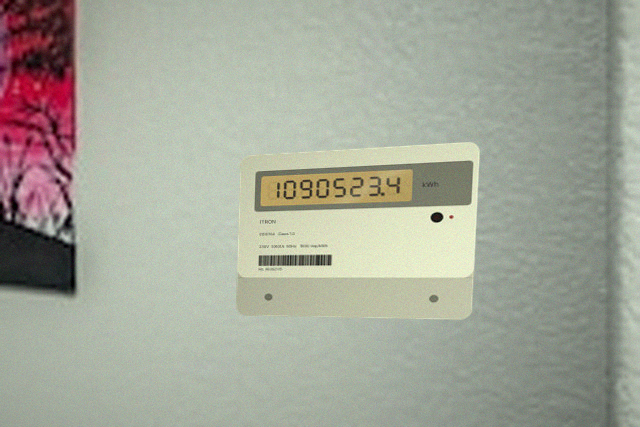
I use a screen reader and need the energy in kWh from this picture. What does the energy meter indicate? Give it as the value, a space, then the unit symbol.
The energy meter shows 1090523.4 kWh
